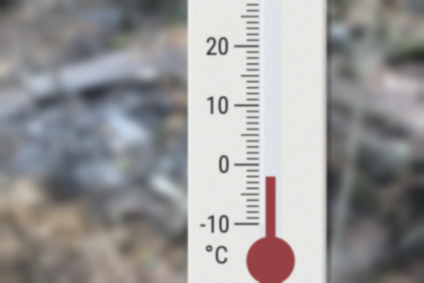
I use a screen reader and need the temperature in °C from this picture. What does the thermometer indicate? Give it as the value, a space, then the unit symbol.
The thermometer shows -2 °C
